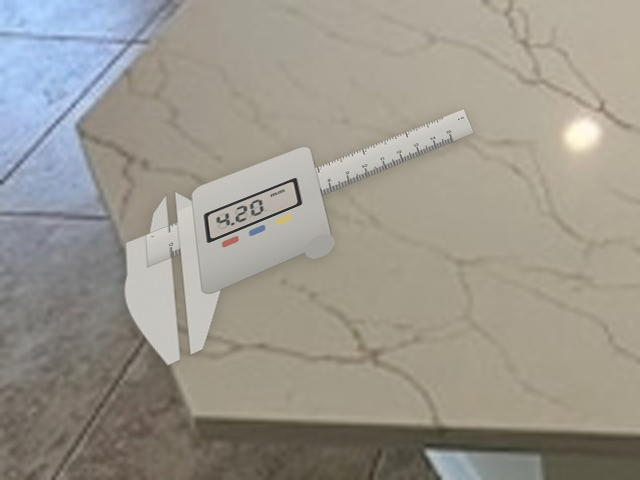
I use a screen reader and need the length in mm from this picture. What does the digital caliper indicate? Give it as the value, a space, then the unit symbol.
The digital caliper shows 4.20 mm
